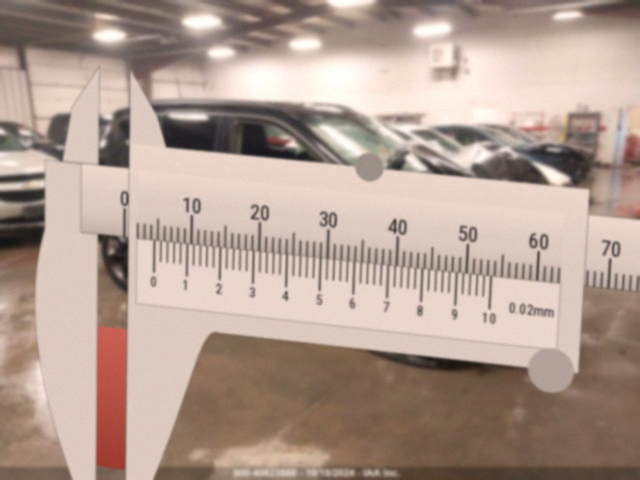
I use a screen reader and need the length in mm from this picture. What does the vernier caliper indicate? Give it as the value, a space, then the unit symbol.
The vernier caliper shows 4.5 mm
